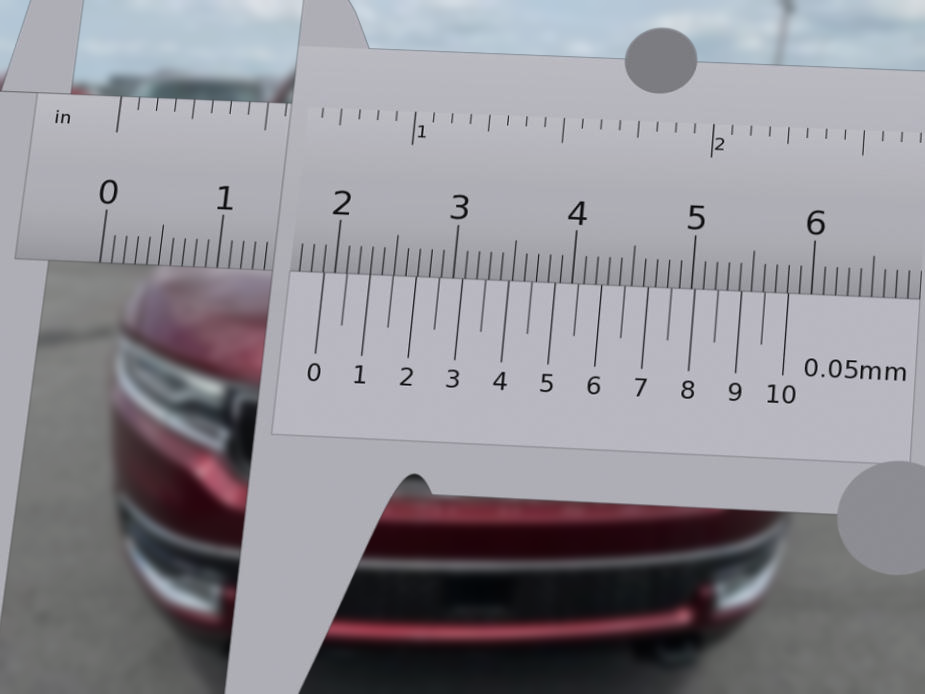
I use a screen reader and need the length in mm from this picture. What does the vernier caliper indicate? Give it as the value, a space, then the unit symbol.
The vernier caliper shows 19.1 mm
